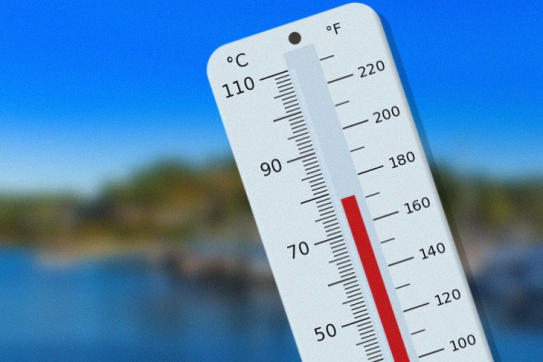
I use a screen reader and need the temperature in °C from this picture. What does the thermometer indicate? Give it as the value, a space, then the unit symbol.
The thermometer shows 78 °C
